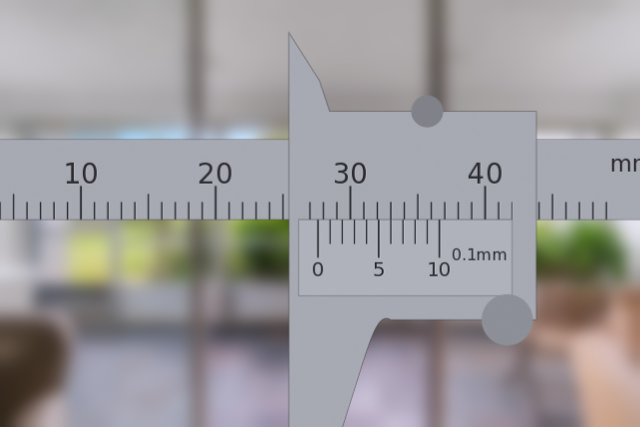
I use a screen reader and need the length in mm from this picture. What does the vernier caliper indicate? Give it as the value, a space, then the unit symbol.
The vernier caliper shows 27.6 mm
